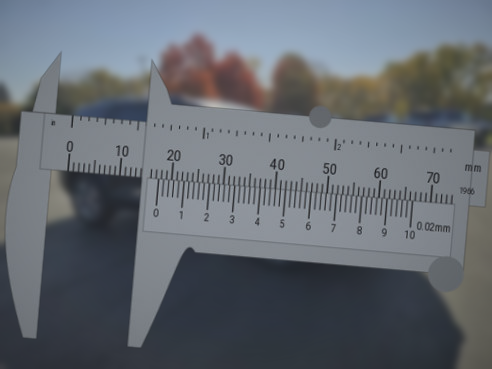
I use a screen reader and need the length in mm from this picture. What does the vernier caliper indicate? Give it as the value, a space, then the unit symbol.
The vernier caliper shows 17.5 mm
